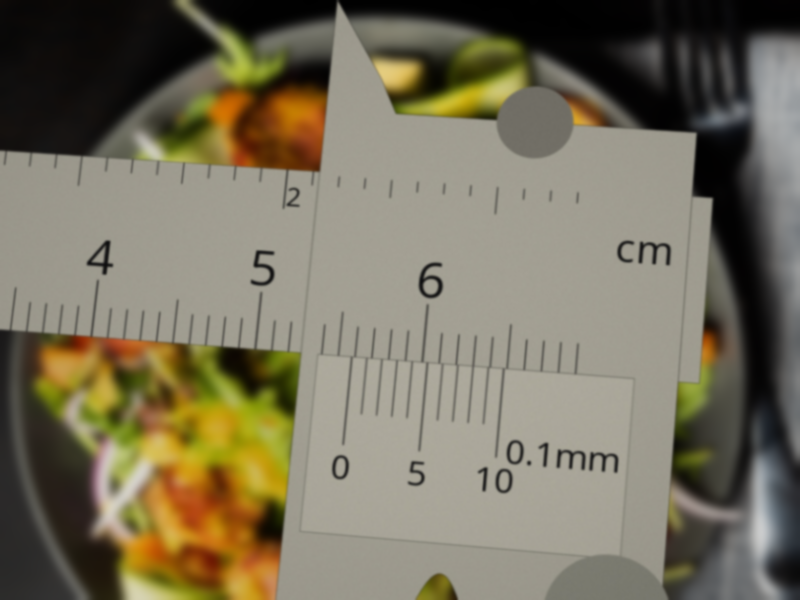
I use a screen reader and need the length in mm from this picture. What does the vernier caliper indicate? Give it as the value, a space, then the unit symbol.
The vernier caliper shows 55.8 mm
